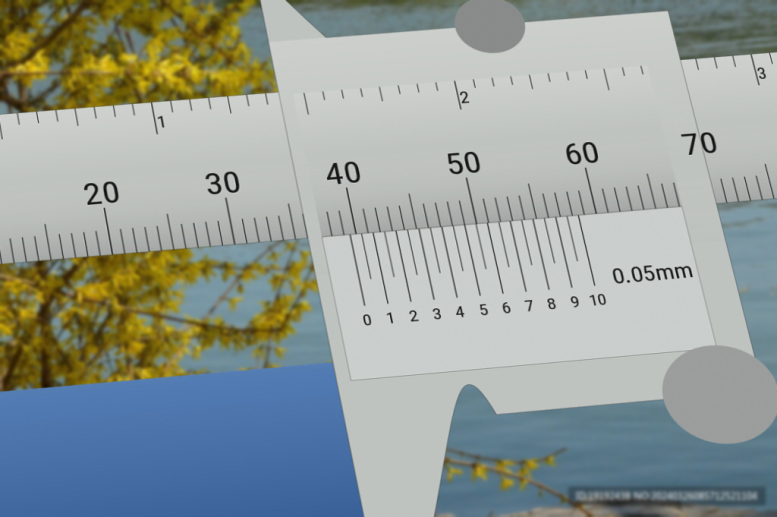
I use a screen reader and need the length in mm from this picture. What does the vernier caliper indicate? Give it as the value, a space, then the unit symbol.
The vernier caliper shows 39.5 mm
